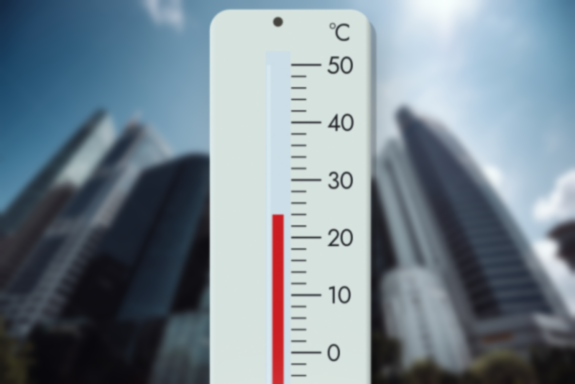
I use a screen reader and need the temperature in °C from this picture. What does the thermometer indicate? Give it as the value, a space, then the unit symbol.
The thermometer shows 24 °C
